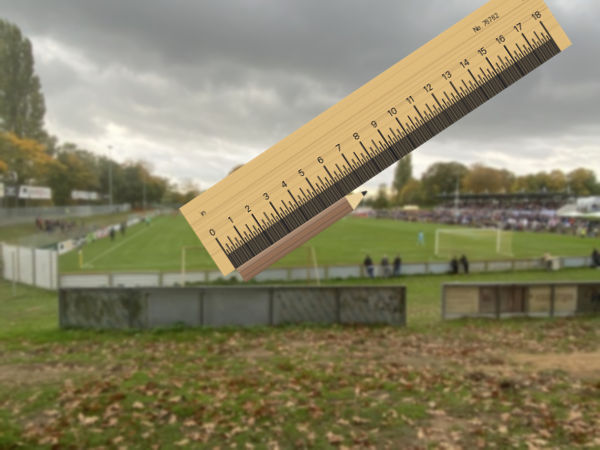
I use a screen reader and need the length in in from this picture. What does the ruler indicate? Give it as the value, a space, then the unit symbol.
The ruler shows 7 in
